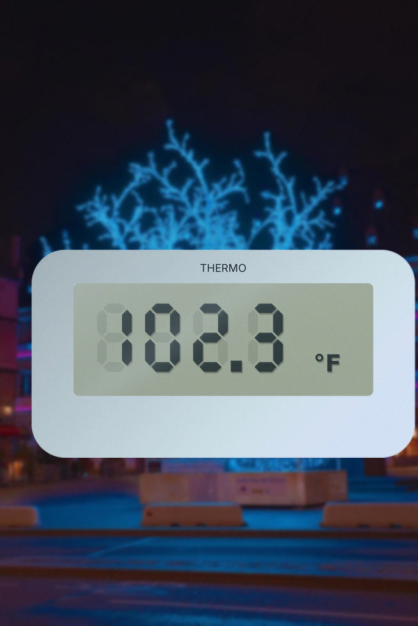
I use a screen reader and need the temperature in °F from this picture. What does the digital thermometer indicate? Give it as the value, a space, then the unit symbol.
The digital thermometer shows 102.3 °F
